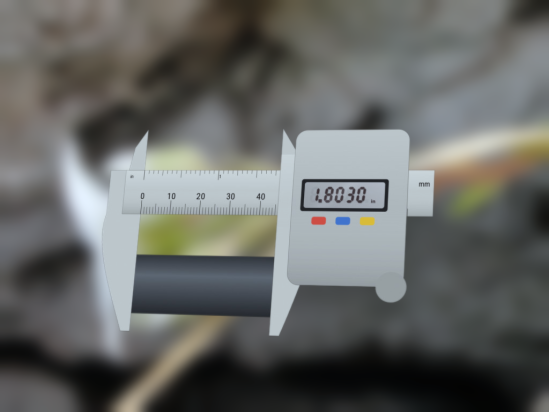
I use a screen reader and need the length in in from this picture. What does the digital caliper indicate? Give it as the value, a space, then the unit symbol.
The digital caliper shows 1.8030 in
